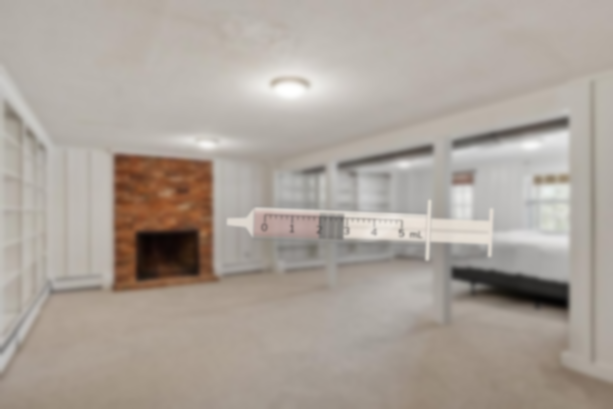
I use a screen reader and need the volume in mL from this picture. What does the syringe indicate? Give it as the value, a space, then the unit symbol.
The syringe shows 2 mL
